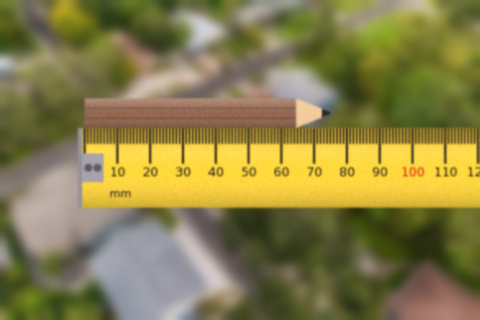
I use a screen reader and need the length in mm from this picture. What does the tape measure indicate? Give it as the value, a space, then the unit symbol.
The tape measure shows 75 mm
